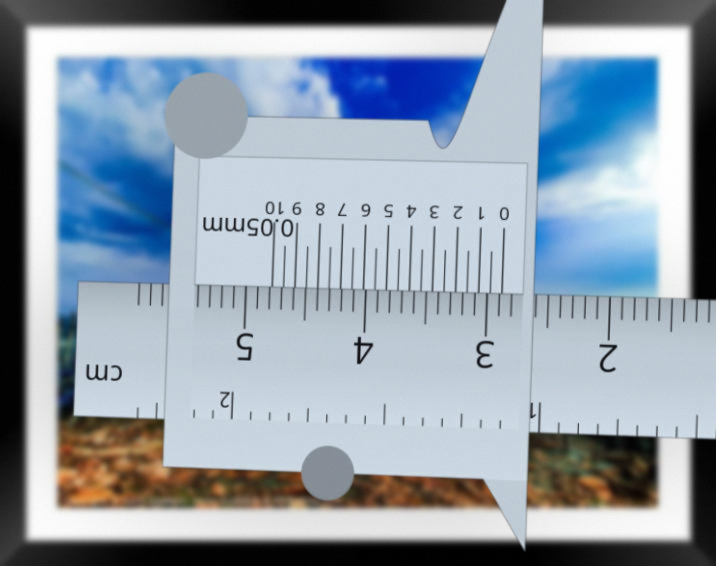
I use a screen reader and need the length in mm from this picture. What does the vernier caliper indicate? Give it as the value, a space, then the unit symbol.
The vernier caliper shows 28.8 mm
